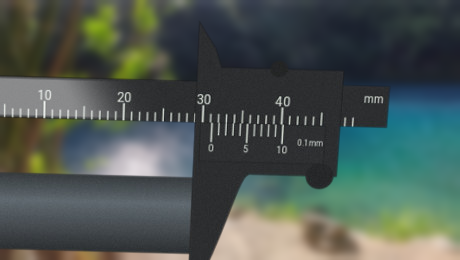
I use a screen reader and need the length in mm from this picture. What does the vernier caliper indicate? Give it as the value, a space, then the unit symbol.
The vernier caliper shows 31.2 mm
